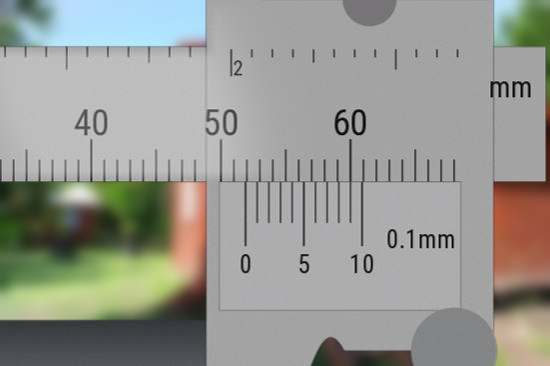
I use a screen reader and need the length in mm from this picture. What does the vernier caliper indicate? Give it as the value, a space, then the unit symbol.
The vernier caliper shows 51.9 mm
